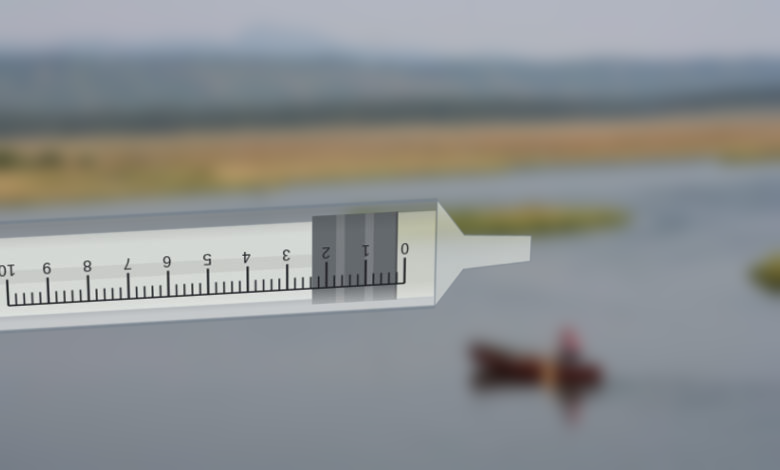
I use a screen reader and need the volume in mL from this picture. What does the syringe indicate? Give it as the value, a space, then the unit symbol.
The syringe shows 0.2 mL
